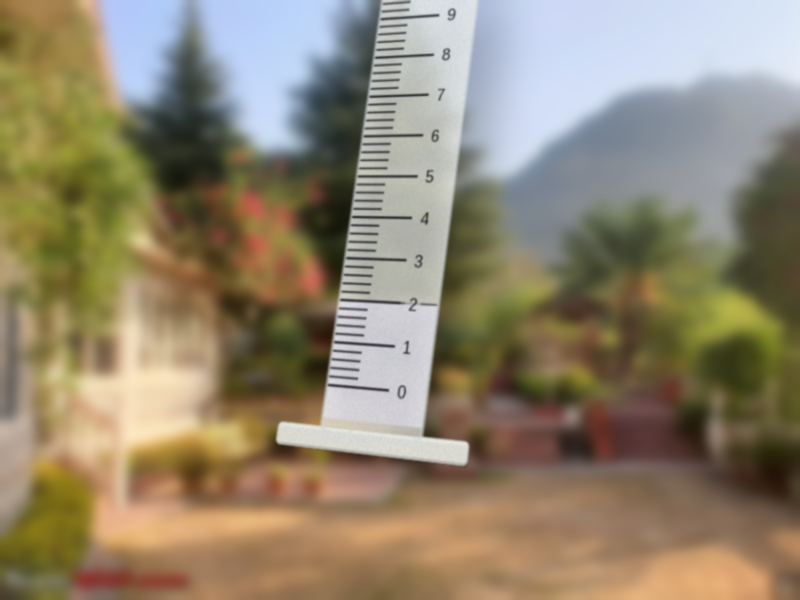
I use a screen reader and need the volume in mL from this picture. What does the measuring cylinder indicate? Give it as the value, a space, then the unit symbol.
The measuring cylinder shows 2 mL
